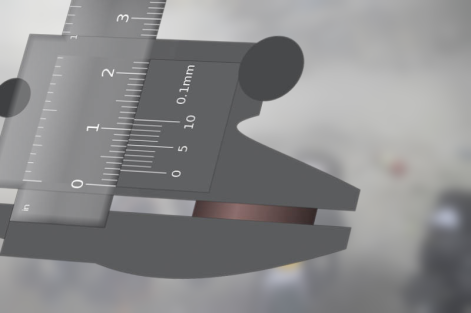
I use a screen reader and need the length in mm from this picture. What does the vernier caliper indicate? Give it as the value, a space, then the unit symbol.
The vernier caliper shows 2.8 mm
